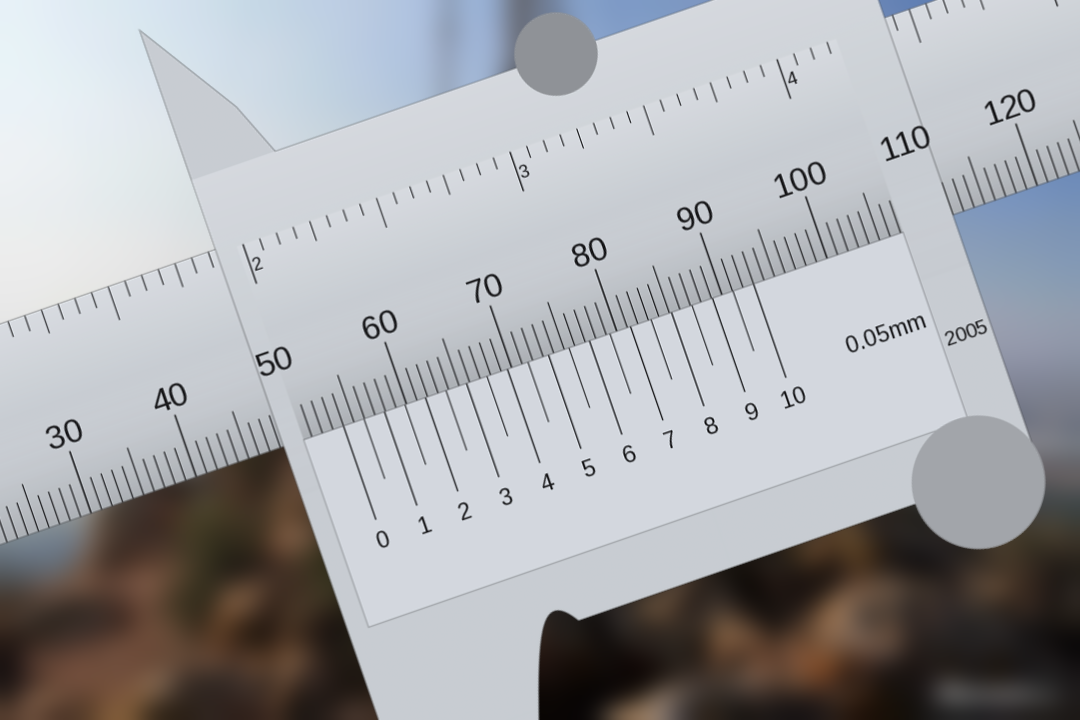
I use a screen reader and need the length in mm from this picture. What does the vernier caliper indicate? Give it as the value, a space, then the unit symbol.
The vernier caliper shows 54.0 mm
